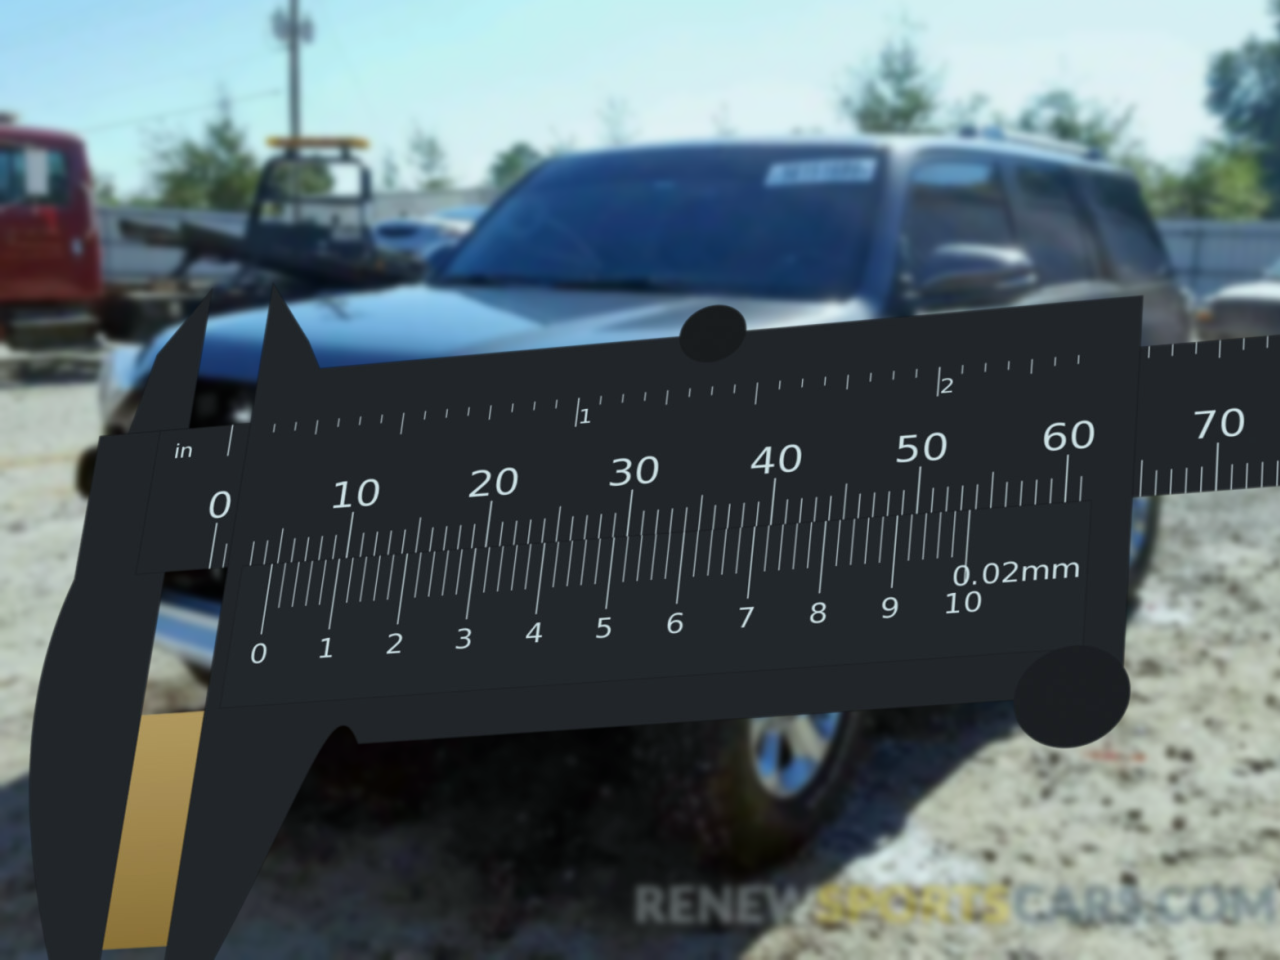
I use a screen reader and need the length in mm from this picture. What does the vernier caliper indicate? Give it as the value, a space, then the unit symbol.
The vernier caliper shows 4.6 mm
